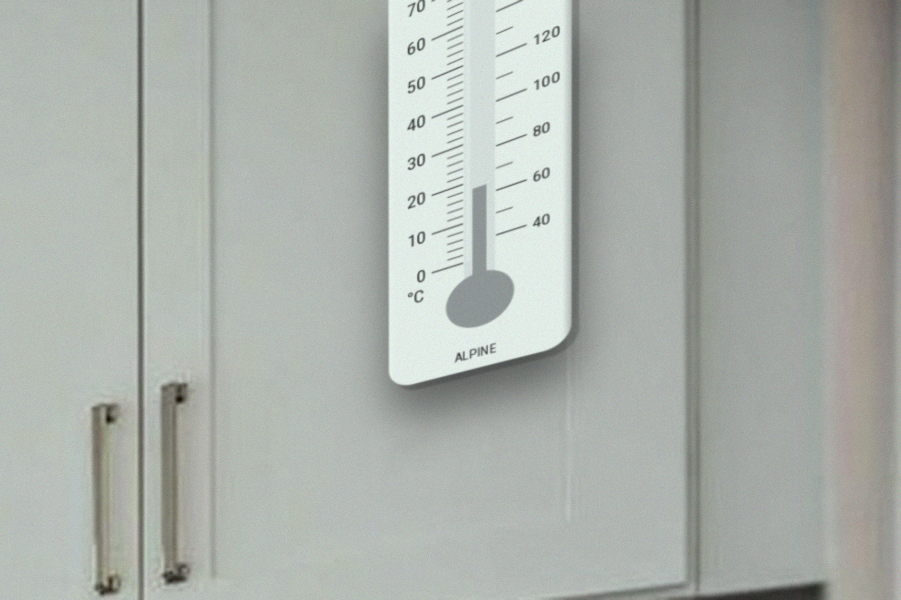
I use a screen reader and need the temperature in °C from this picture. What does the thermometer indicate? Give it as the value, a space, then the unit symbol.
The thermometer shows 18 °C
